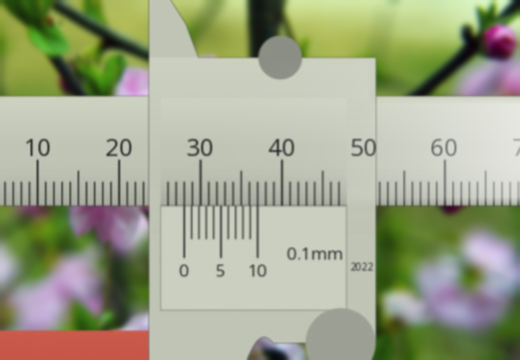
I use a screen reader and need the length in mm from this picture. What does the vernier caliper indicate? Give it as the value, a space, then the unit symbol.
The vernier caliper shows 28.0 mm
